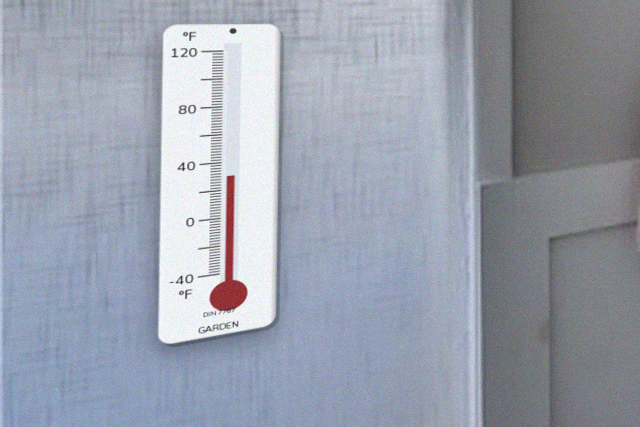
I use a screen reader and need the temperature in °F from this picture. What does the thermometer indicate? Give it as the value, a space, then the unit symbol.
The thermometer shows 30 °F
